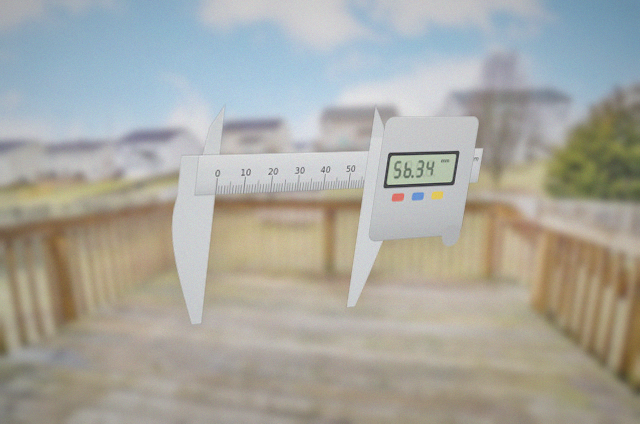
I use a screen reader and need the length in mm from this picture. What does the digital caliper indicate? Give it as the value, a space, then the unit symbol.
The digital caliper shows 56.34 mm
